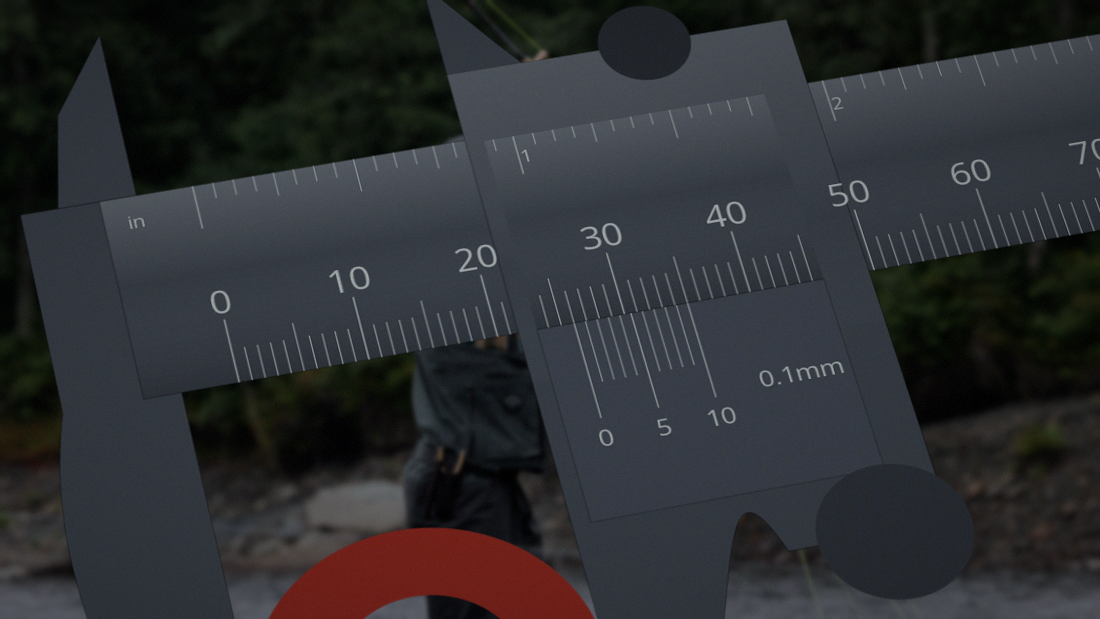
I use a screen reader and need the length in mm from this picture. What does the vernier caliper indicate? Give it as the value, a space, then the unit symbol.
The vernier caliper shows 26.0 mm
